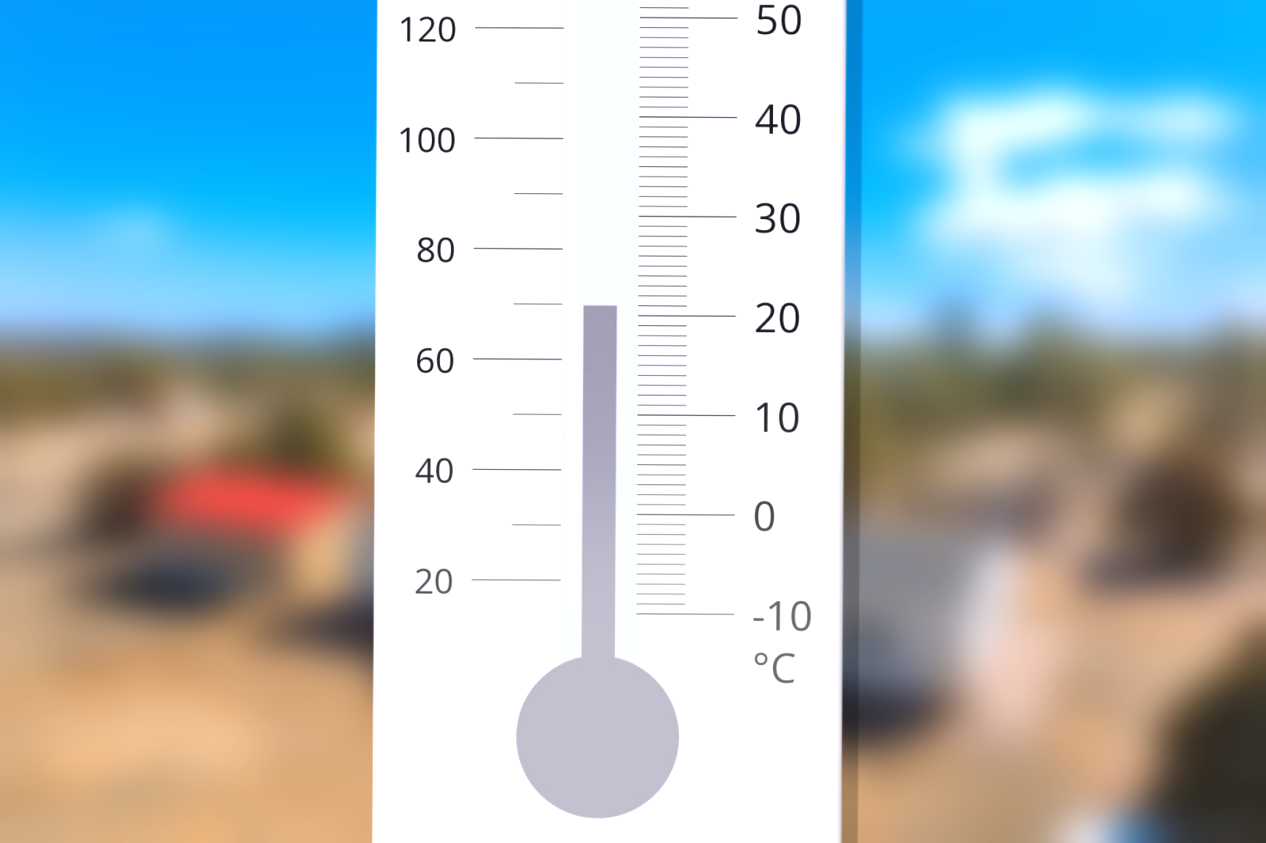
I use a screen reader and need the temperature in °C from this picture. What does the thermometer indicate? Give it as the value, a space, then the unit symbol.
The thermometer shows 21 °C
